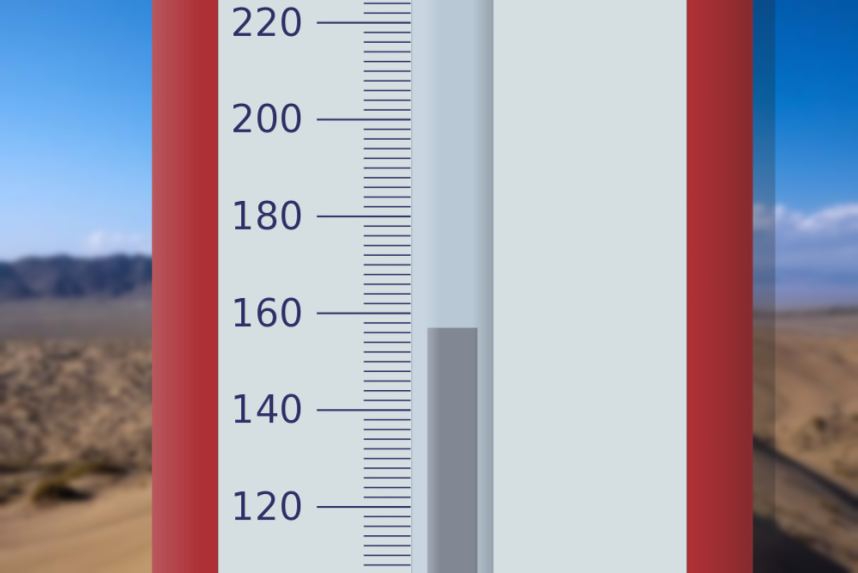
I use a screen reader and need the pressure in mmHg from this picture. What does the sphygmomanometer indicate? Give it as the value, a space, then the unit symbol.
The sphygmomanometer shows 157 mmHg
